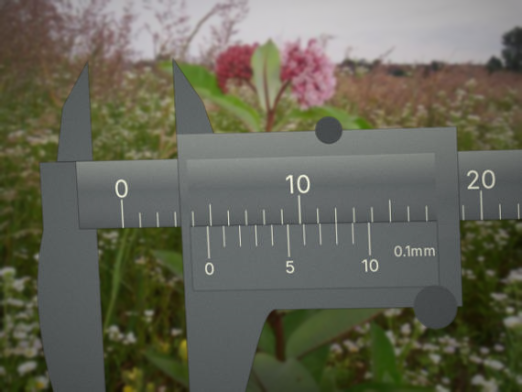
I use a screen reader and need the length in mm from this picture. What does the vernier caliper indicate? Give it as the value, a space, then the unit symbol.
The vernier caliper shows 4.8 mm
